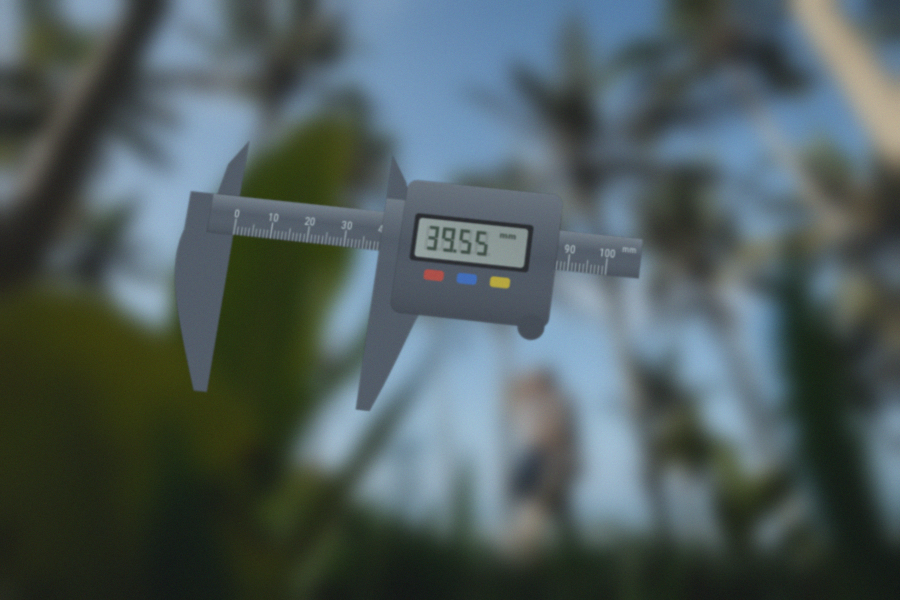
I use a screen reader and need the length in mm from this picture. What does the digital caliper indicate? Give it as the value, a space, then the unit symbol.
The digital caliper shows 39.55 mm
